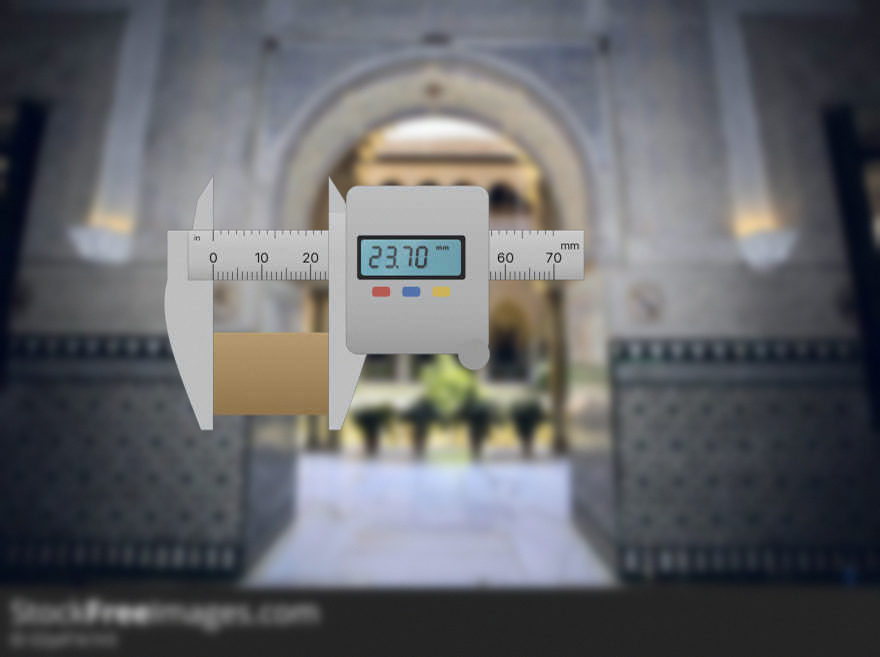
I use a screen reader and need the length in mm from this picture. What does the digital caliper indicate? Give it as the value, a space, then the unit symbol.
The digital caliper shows 23.70 mm
